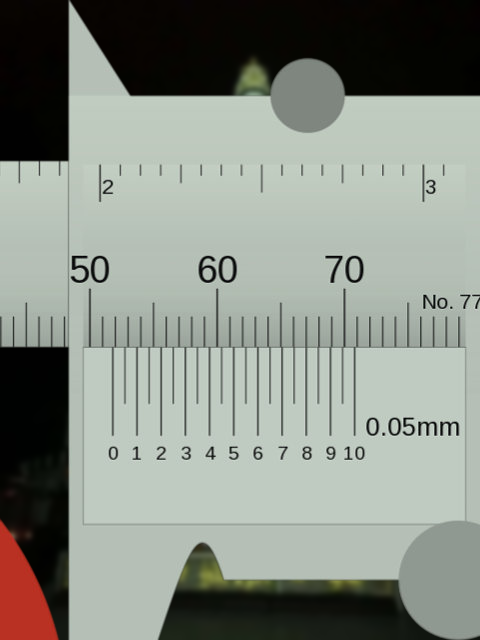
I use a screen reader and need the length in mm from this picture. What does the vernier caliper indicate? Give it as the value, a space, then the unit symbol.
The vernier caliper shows 51.8 mm
